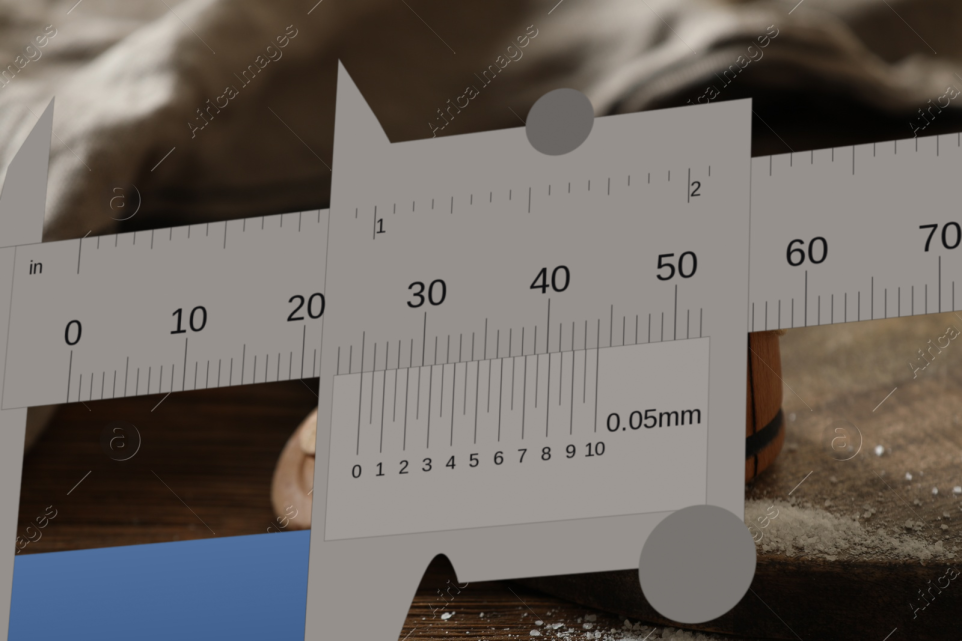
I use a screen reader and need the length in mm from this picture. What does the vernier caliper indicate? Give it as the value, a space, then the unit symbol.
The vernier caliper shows 25.0 mm
